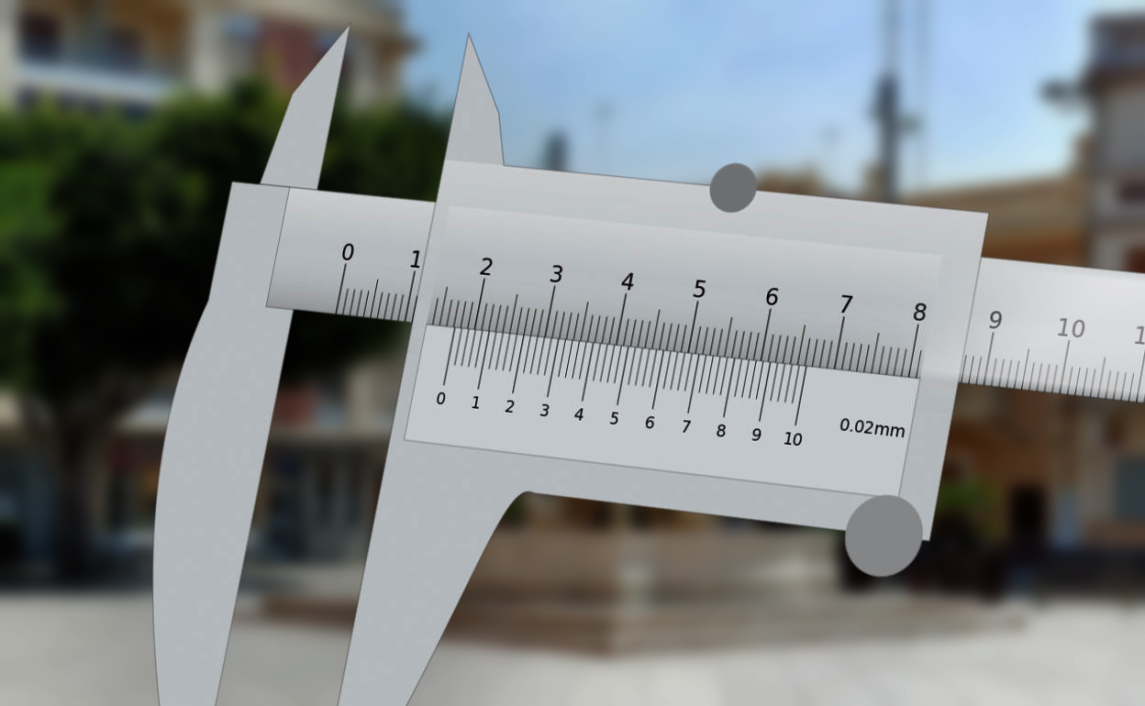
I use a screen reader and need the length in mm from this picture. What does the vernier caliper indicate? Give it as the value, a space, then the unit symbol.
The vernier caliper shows 17.2 mm
